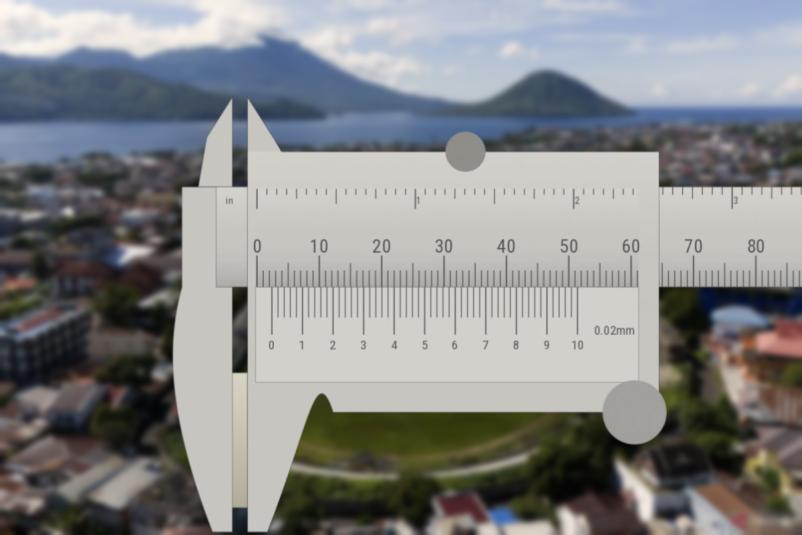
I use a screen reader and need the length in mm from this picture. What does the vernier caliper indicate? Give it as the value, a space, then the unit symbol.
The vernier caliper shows 2.4 mm
